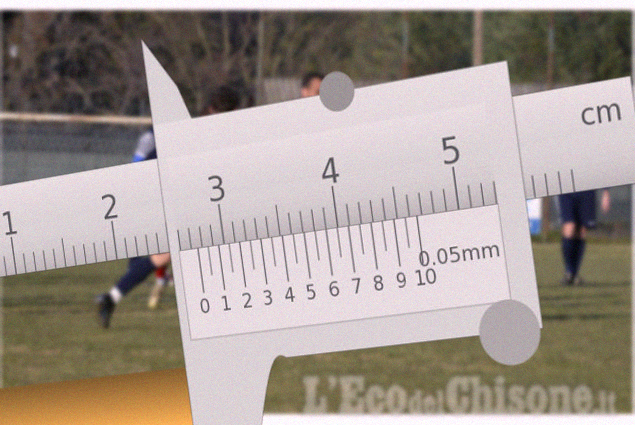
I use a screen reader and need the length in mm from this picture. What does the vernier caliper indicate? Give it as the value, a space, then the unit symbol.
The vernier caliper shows 27.6 mm
